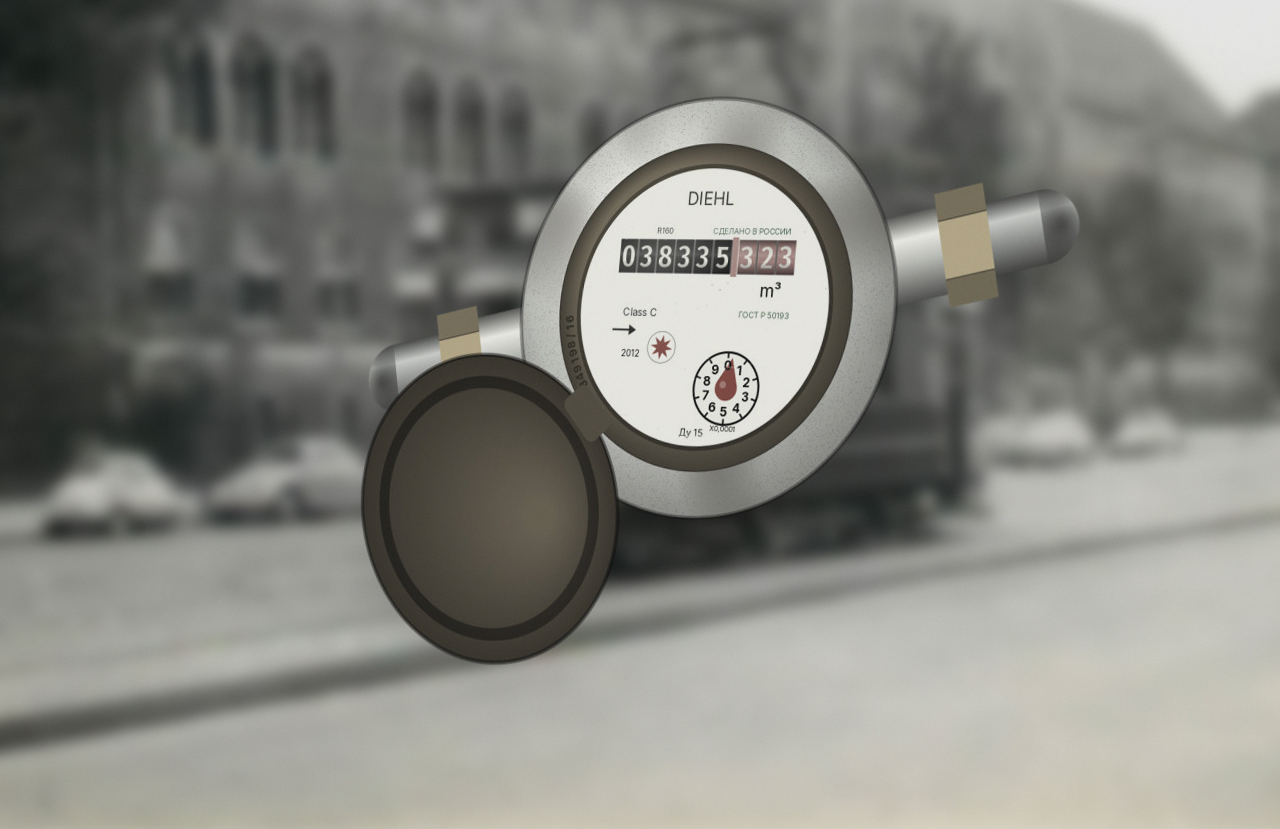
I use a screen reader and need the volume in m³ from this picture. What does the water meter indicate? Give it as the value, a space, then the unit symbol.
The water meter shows 38335.3230 m³
